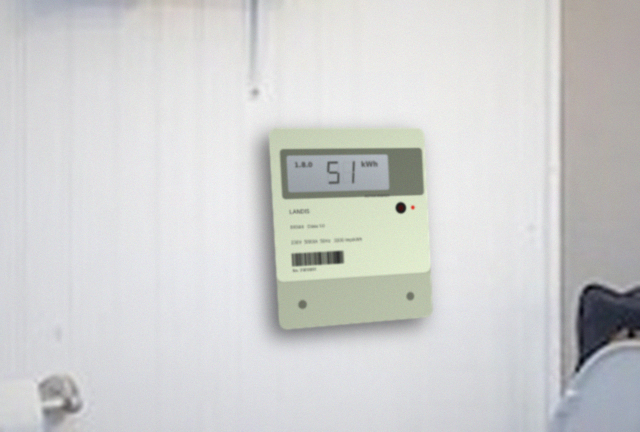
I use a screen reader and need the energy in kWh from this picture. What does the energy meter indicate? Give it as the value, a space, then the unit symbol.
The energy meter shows 51 kWh
